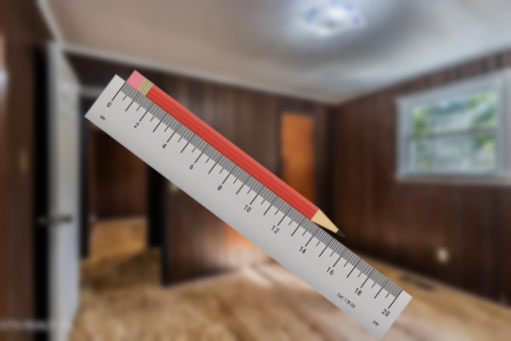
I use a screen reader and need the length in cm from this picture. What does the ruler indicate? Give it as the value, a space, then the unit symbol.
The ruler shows 15.5 cm
